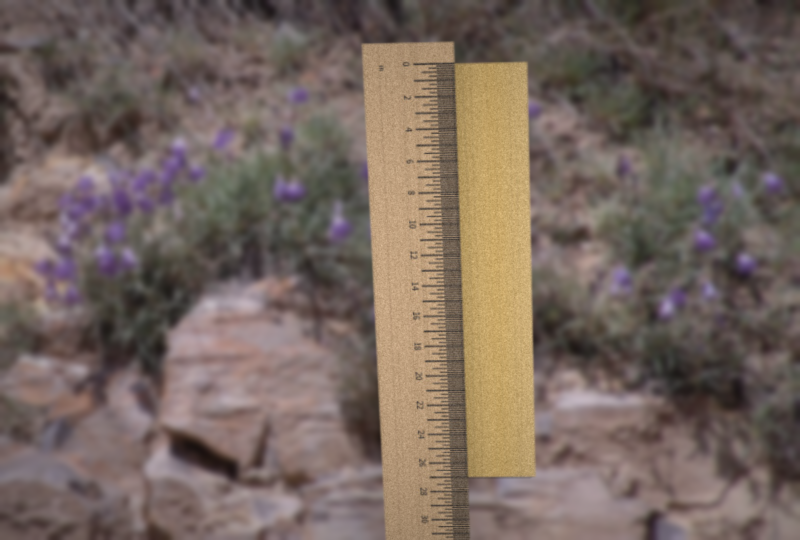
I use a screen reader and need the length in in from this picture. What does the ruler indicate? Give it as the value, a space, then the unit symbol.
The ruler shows 27 in
